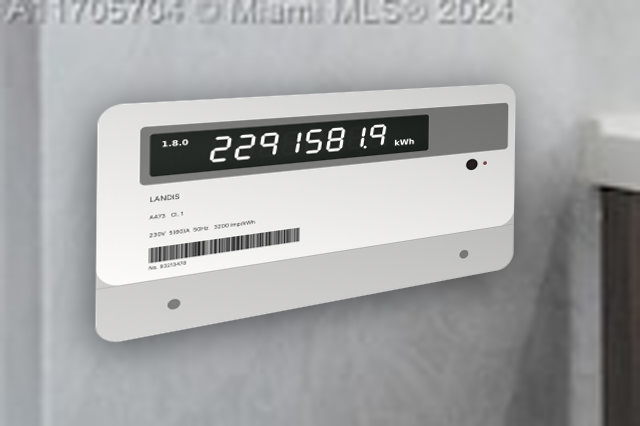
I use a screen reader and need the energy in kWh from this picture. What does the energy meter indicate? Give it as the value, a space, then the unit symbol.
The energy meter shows 2291581.9 kWh
